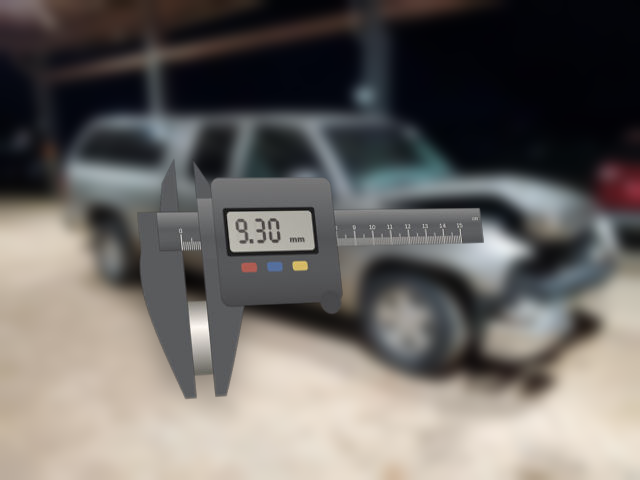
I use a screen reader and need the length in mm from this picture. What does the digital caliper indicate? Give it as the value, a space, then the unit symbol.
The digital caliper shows 9.30 mm
